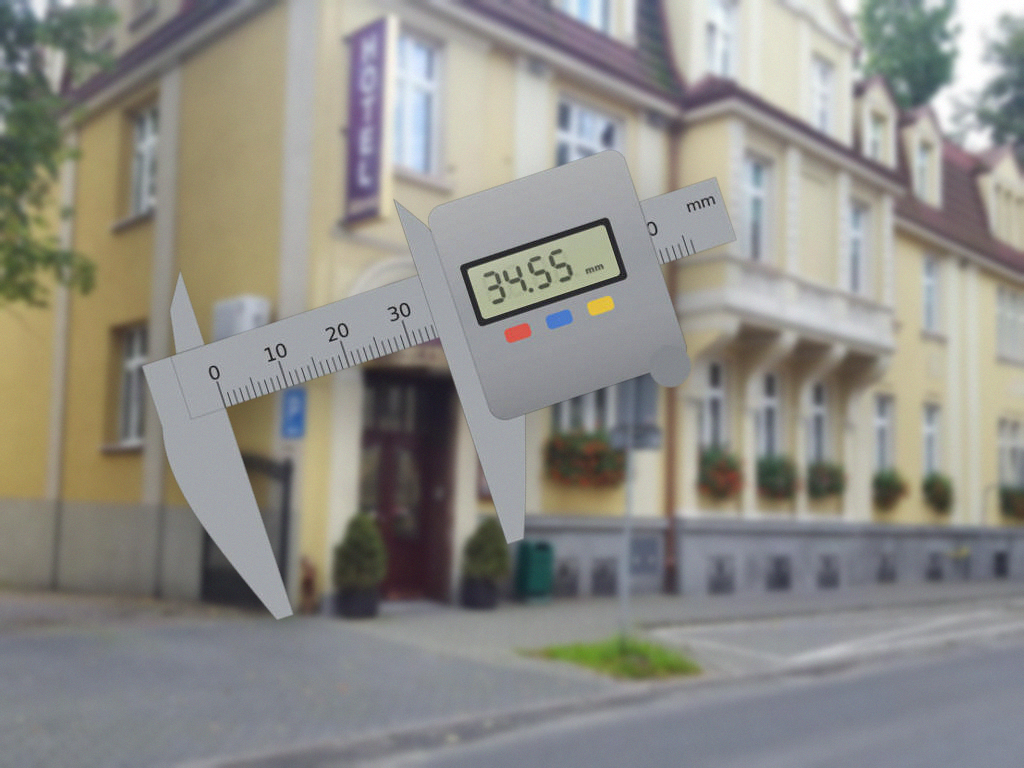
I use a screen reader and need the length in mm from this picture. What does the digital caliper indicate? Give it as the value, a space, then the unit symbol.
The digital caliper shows 34.55 mm
